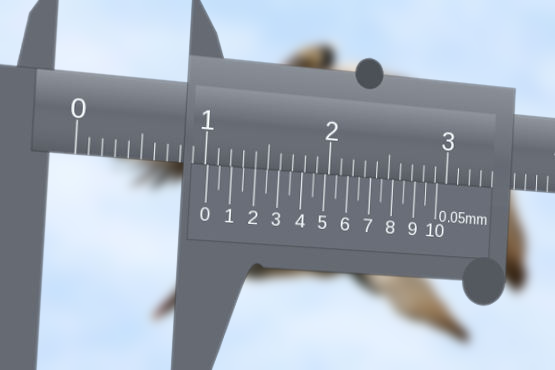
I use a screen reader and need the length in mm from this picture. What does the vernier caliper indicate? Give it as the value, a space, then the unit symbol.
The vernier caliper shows 10.2 mm
